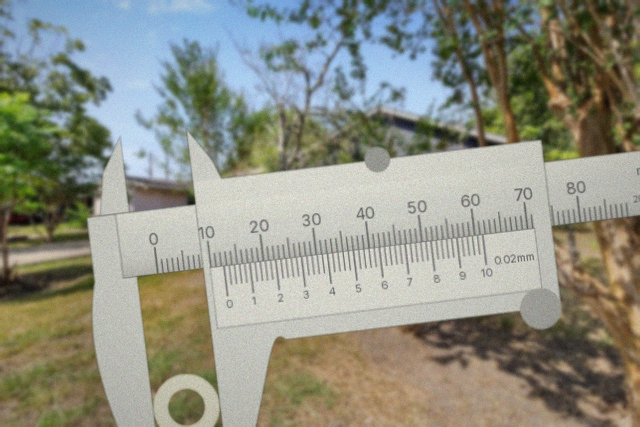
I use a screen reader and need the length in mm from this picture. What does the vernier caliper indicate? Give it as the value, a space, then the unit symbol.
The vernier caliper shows 12.5 mm
